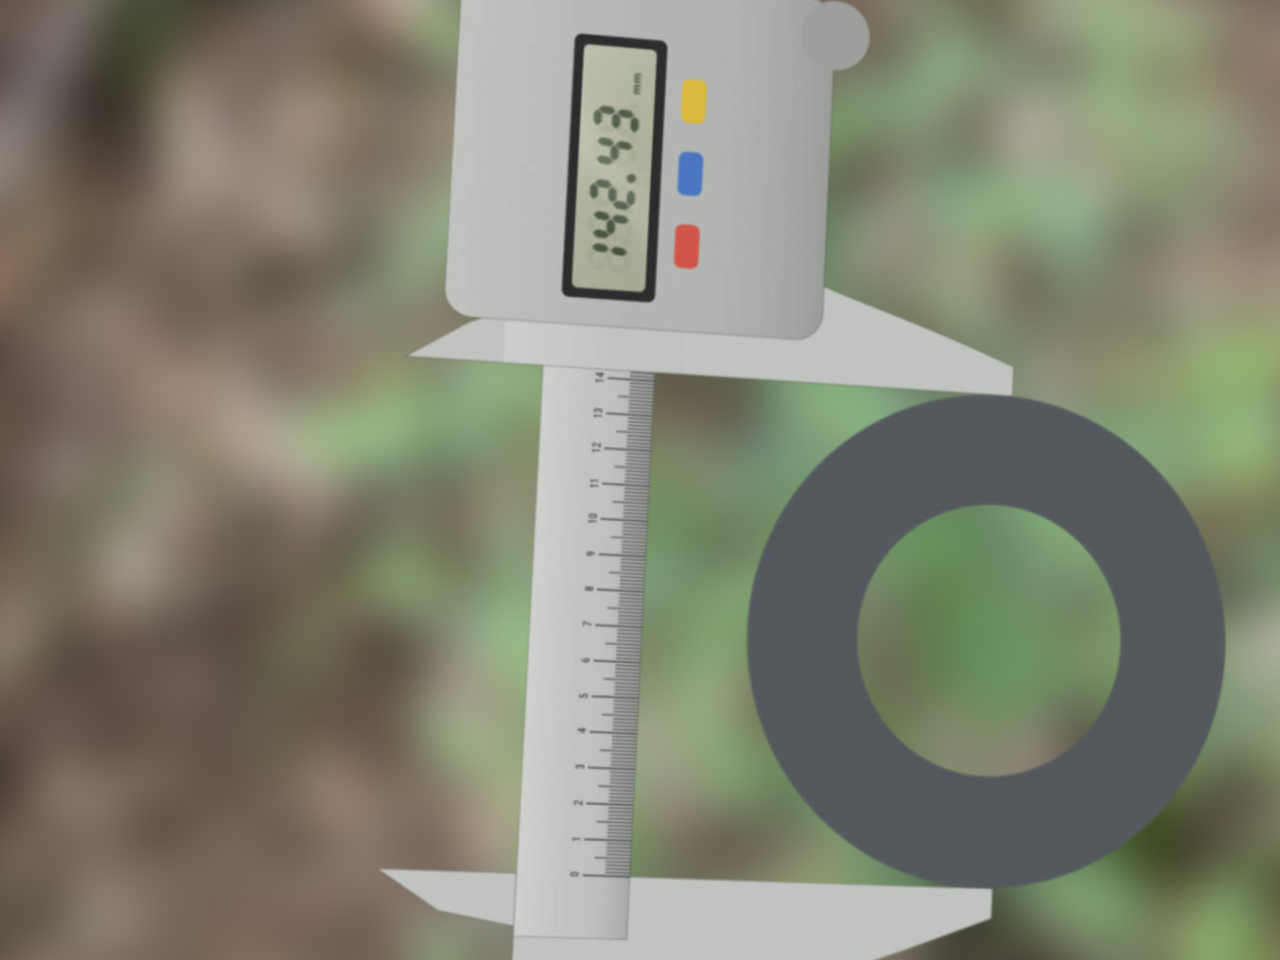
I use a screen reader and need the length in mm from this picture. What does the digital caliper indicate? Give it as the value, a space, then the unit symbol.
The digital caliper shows 142.43 mm
